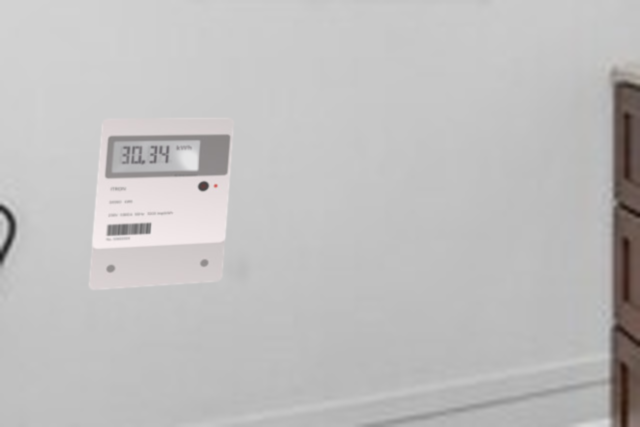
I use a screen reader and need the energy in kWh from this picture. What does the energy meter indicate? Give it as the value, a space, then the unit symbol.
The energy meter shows 30.34 kWh
